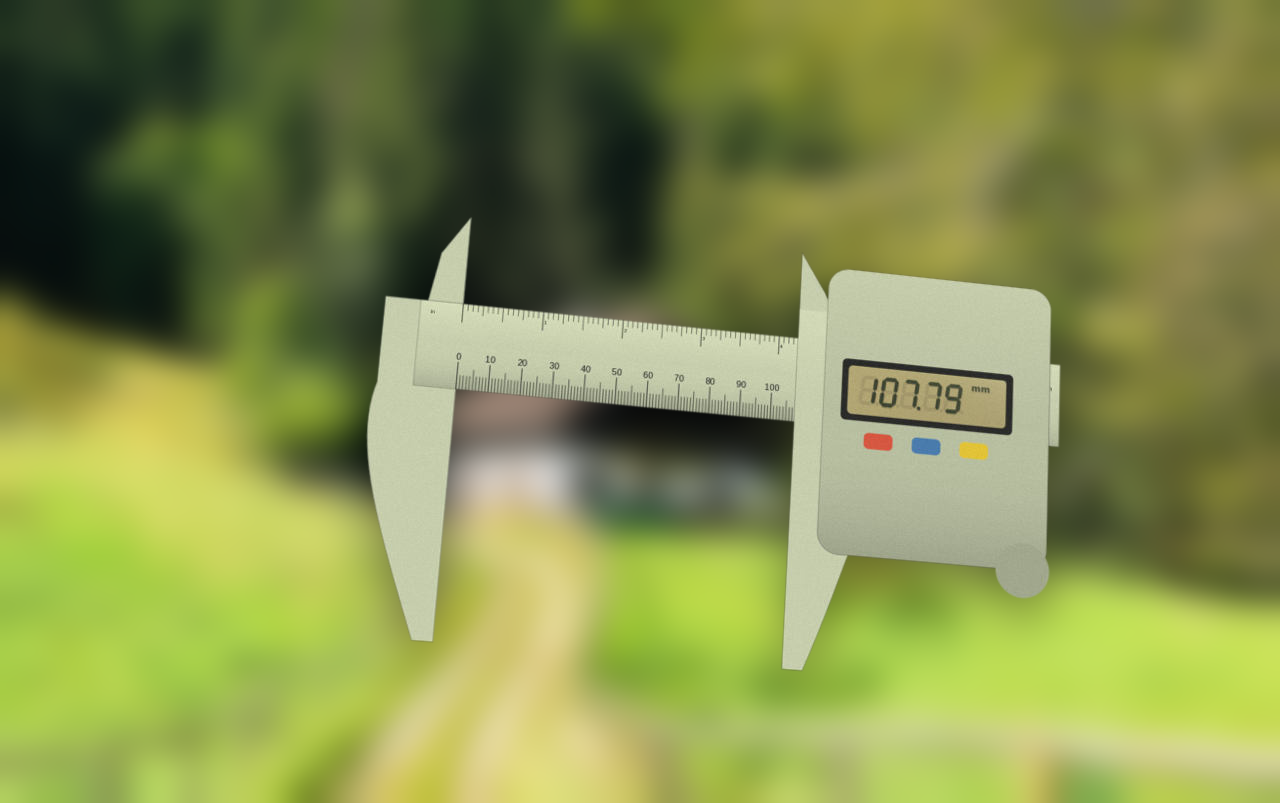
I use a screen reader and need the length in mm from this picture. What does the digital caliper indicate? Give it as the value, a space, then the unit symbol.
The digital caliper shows 107.79 mm
